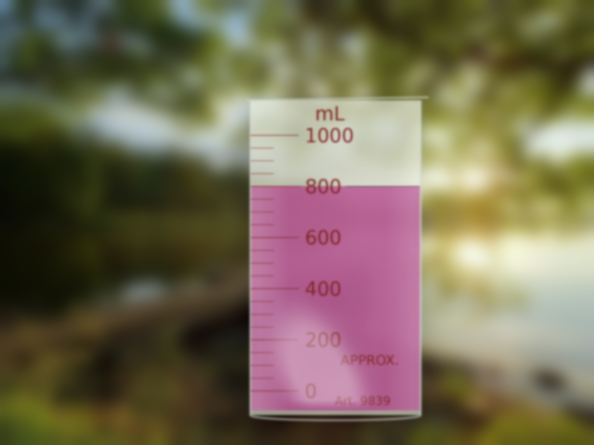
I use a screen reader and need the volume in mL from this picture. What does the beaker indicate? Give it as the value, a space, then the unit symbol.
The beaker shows 800 mL
